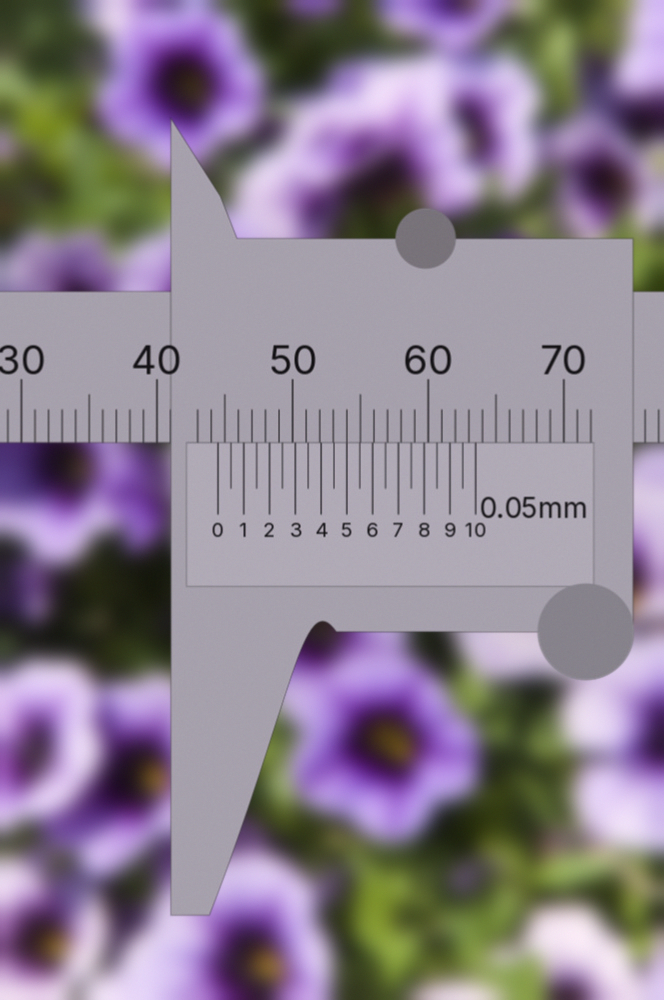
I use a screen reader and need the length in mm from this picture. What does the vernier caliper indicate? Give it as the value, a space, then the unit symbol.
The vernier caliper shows 44.5 mm
